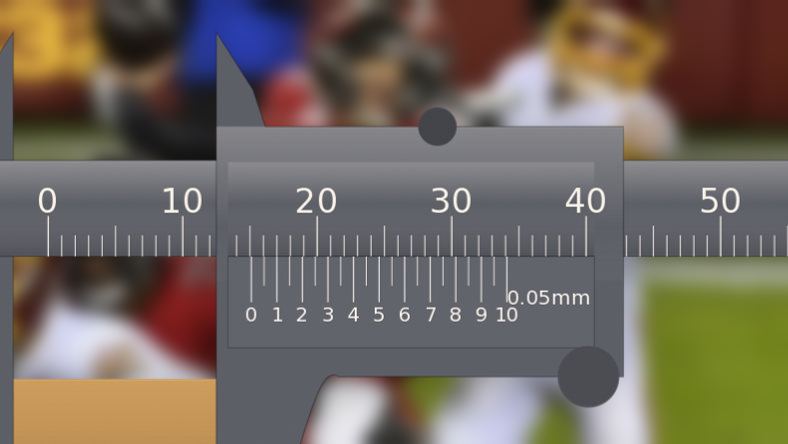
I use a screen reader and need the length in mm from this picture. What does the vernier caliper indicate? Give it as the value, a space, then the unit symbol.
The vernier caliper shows 15.1 mm
